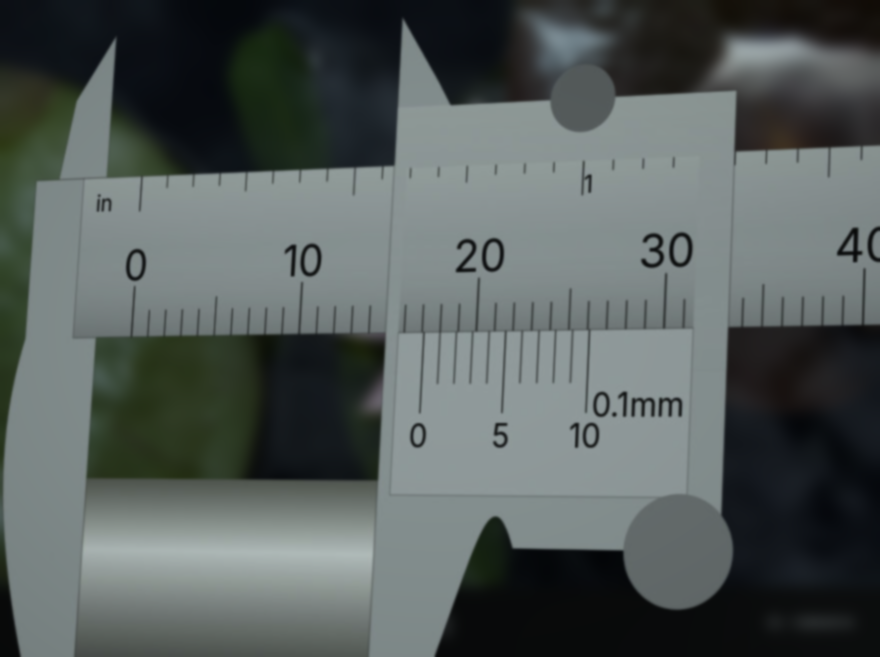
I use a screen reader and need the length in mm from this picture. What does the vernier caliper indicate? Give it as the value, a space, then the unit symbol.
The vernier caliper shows 17.1 mm
